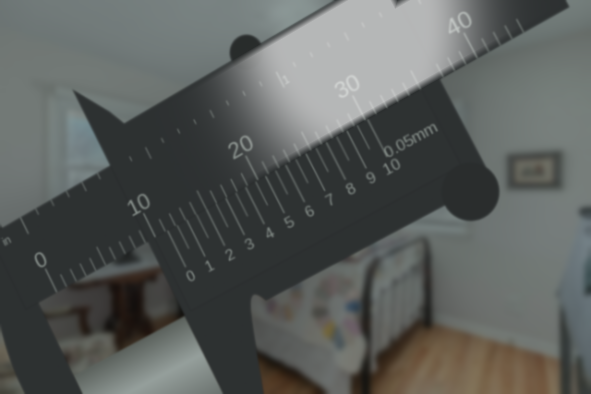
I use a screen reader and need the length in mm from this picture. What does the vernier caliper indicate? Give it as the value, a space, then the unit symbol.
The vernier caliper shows 11.2 mm
